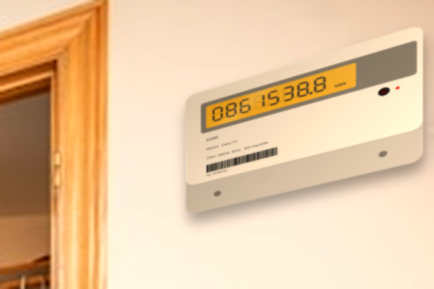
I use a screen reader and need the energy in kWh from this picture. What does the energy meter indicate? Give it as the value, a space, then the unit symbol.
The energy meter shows 861538.8 kWh
